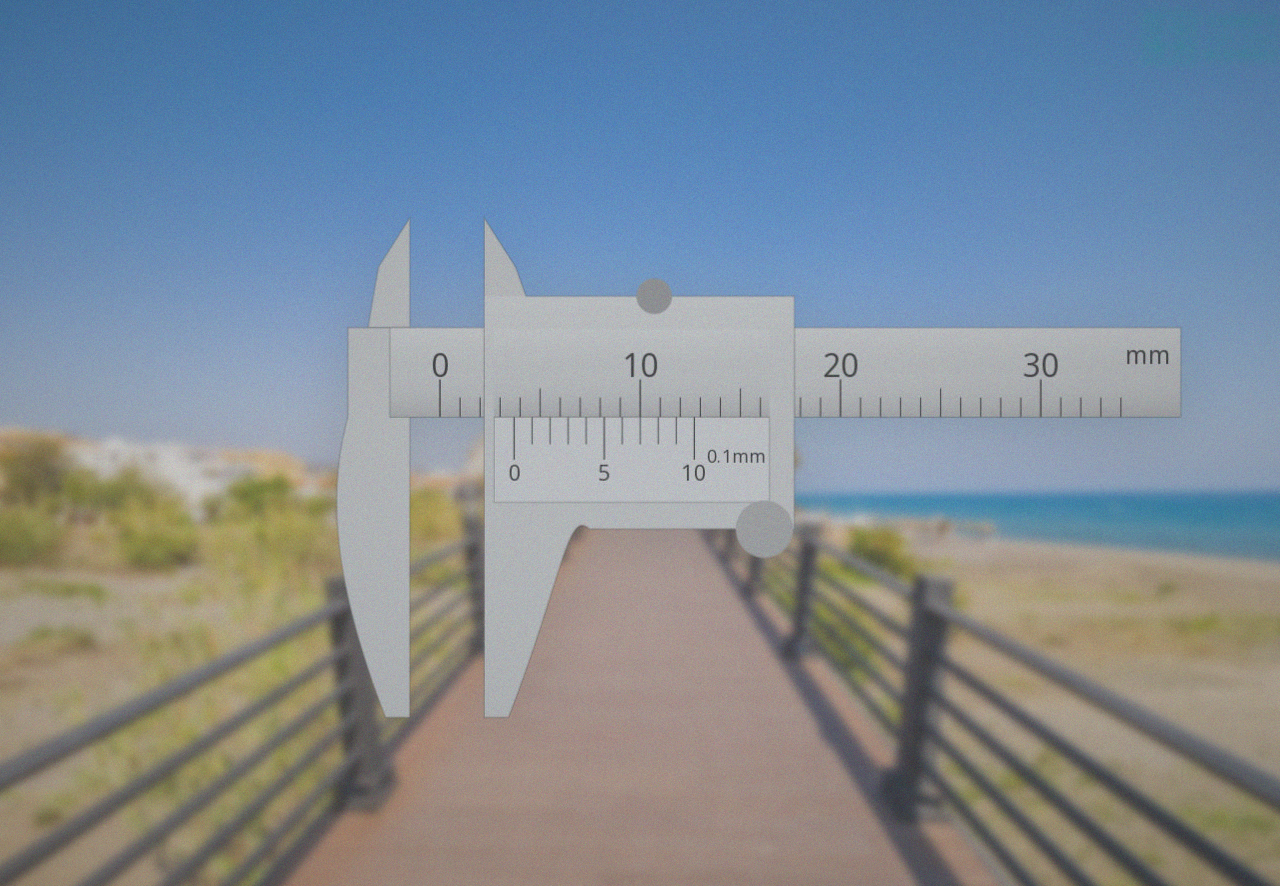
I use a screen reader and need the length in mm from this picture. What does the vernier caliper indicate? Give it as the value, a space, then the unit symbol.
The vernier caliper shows 3.7 mm
